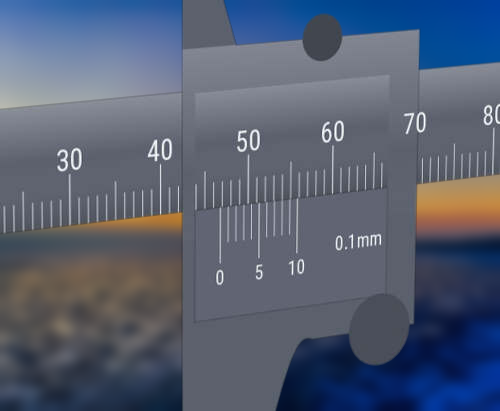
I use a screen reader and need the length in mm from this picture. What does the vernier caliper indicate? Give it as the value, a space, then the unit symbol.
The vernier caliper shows 46.8 mm
